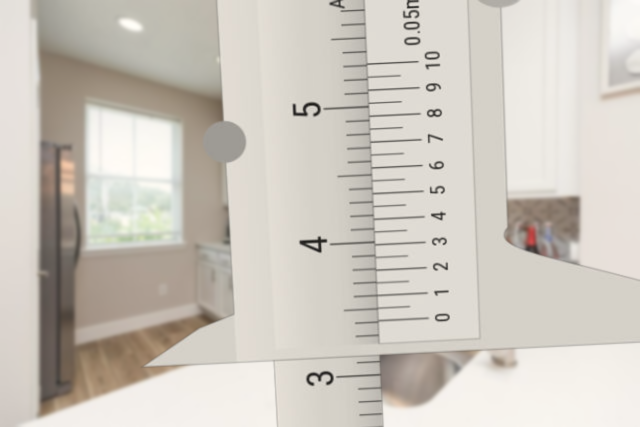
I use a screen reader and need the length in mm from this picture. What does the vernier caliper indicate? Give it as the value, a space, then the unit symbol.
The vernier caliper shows 34.1 mm
